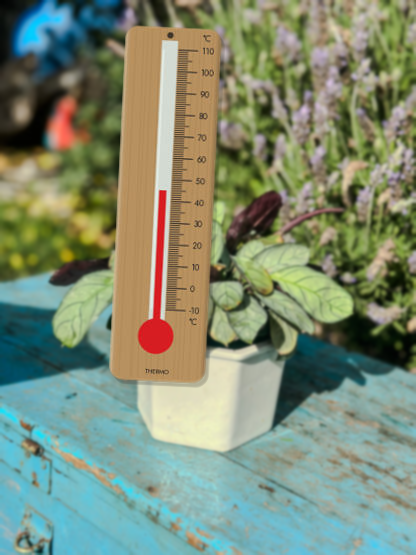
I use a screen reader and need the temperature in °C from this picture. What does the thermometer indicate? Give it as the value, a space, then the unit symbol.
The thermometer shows 45 °C
